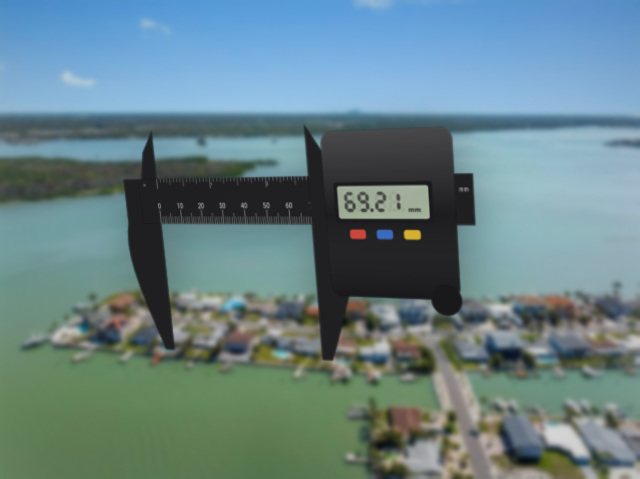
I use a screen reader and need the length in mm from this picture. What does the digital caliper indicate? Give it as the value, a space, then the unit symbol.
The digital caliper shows 69.21 mm
